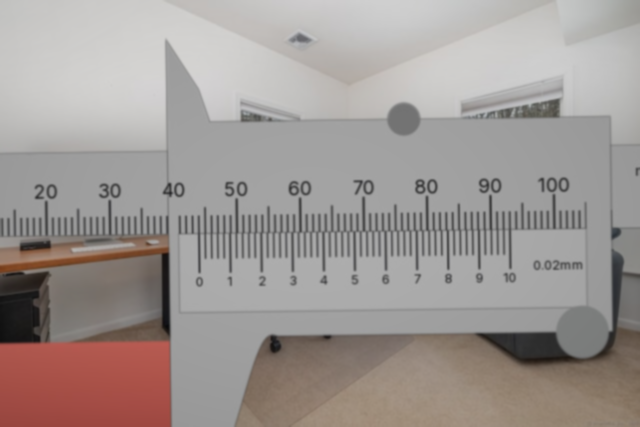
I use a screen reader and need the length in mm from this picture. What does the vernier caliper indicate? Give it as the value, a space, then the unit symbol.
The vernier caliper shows 44.0 mm
